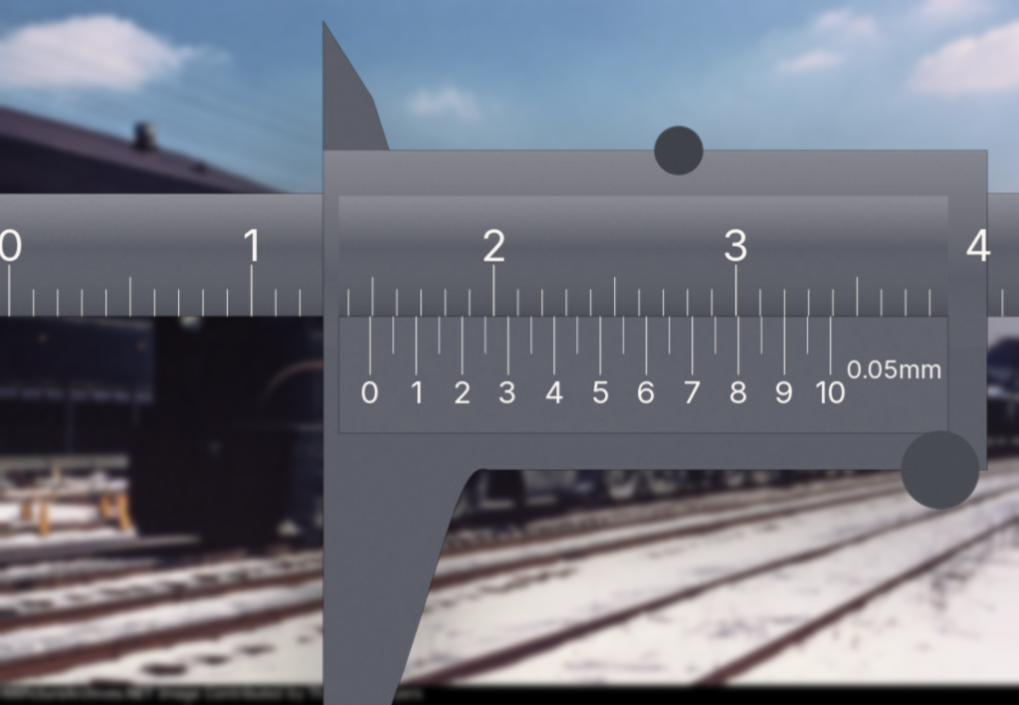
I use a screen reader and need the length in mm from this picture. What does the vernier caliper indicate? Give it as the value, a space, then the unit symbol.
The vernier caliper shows 14.9 mm
